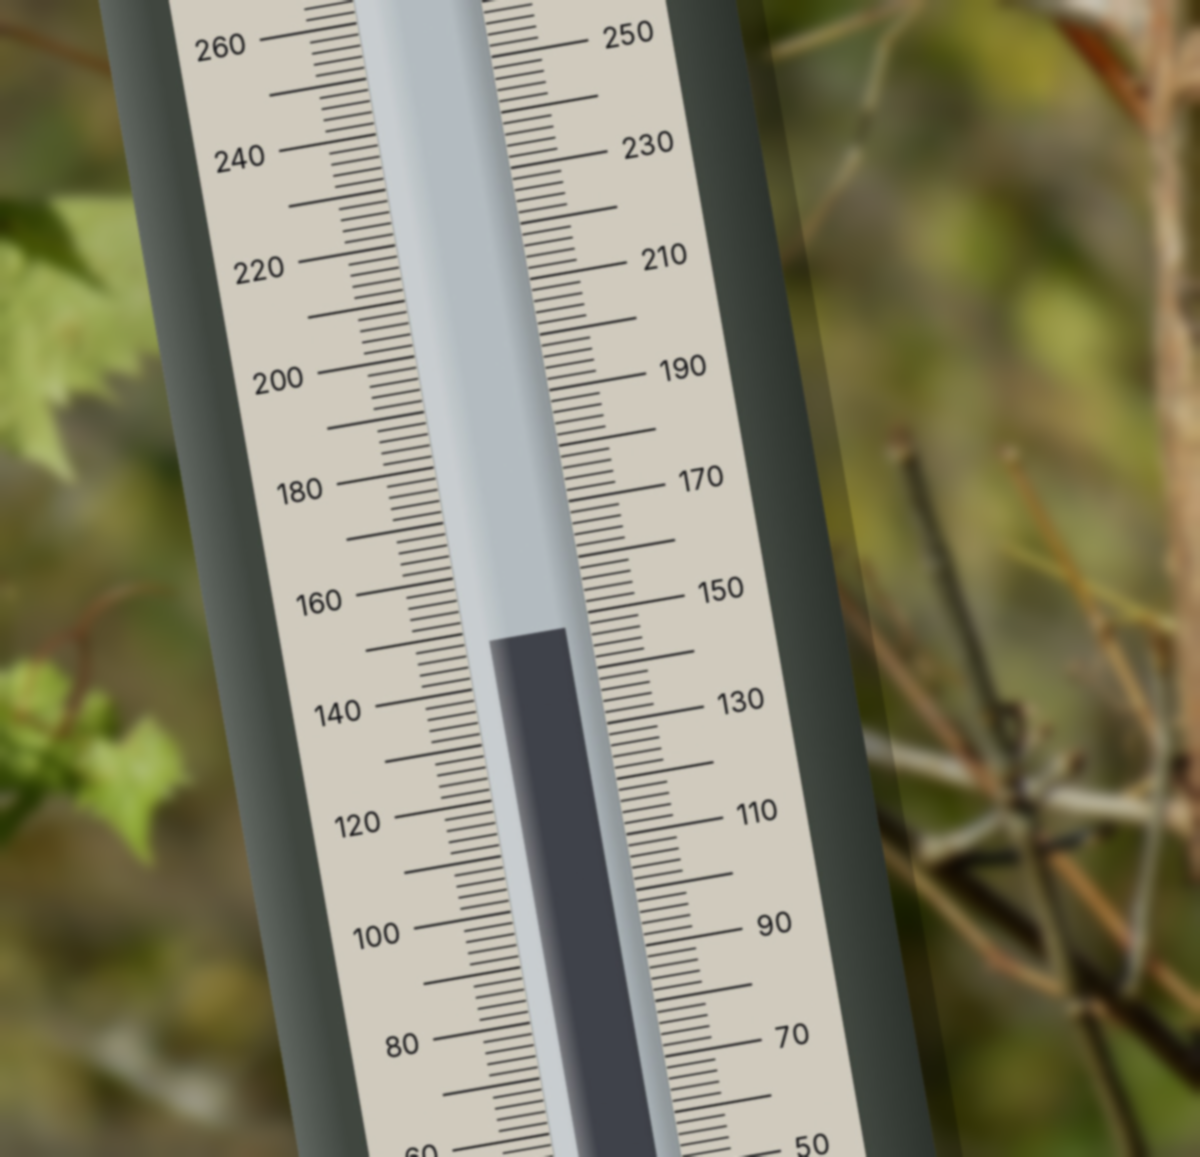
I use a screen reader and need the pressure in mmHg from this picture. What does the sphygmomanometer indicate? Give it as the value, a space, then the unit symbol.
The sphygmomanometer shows 148 mmHg
